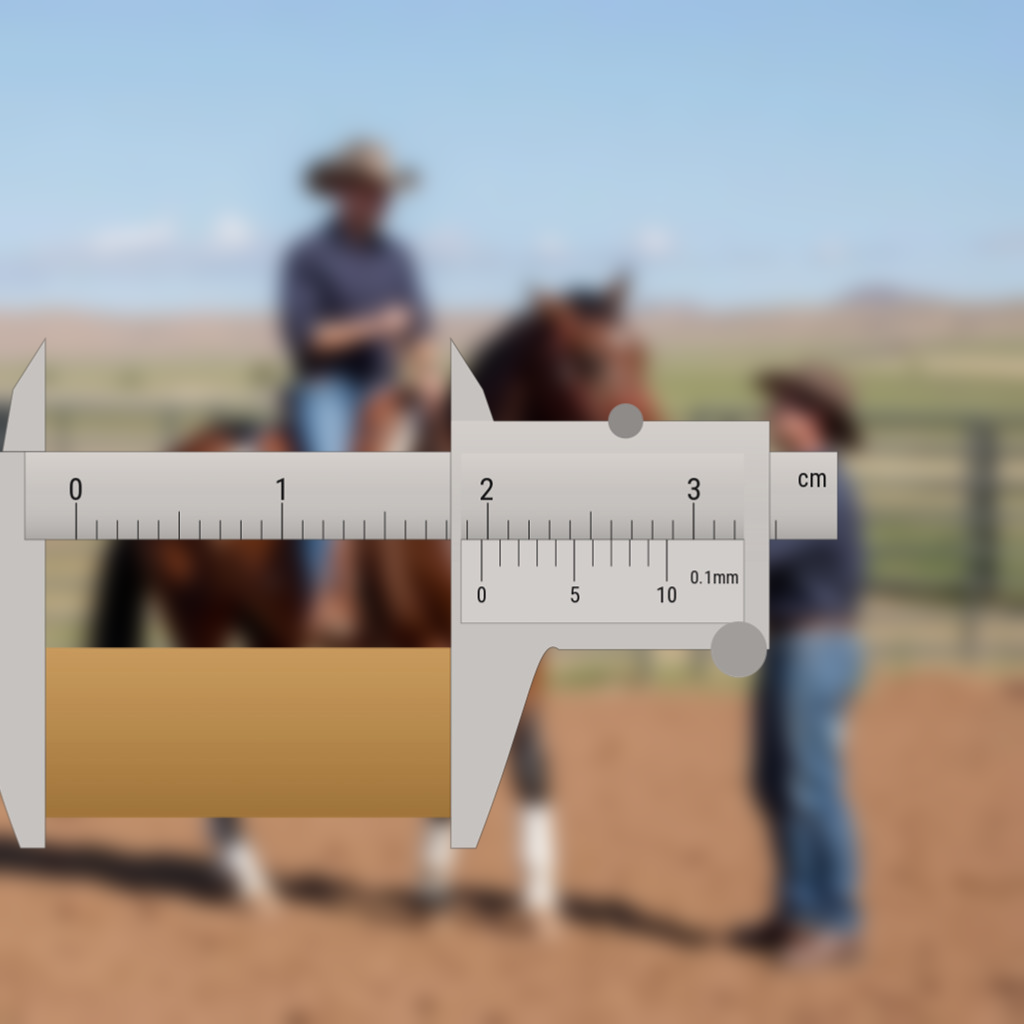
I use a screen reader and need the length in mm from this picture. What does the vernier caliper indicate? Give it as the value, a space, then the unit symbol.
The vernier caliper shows 19.7 mm
